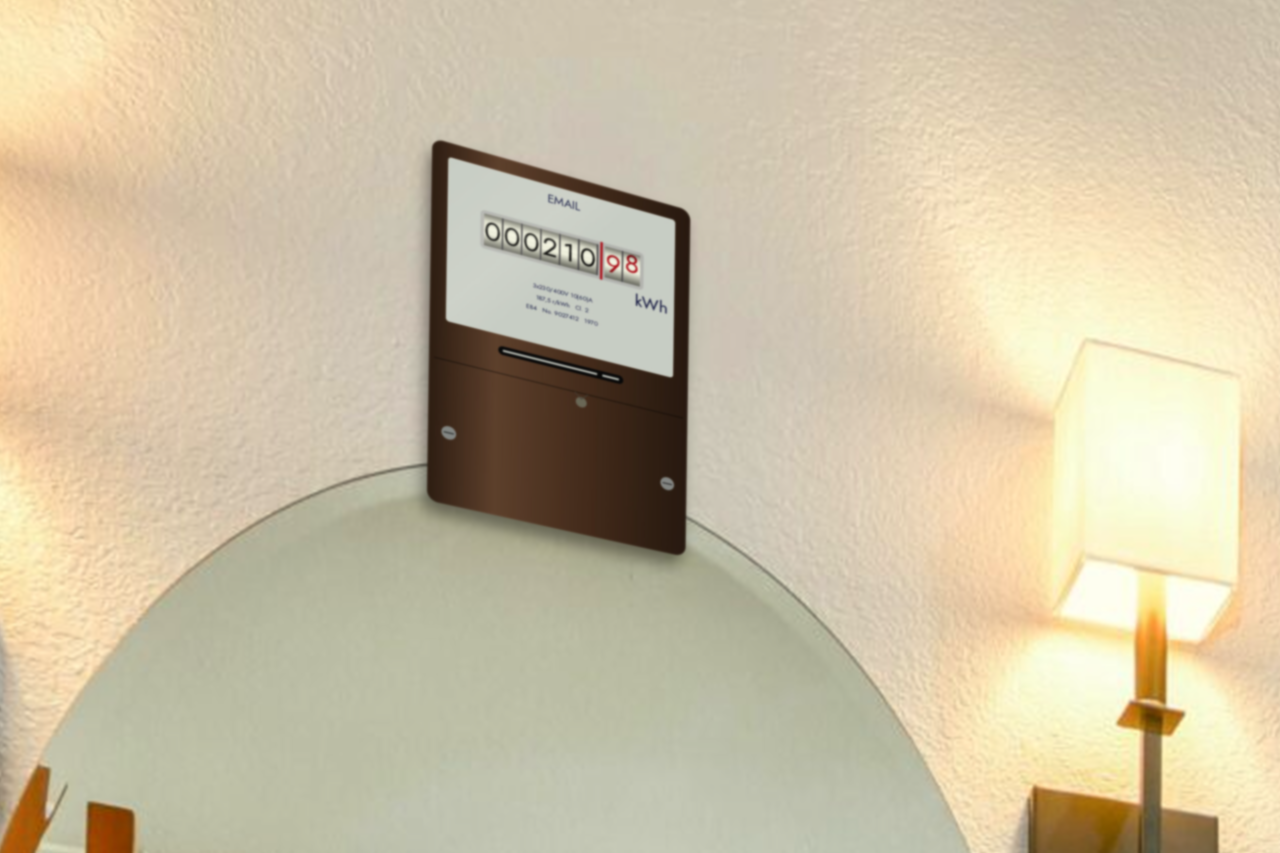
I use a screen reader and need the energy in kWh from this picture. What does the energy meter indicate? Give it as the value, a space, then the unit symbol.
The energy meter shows 210.98 kWh
